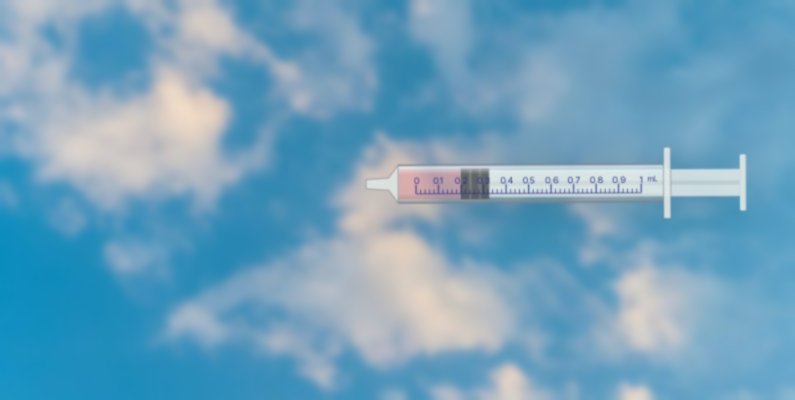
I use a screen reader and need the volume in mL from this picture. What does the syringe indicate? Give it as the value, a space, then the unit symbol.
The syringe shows 0.2 mL
